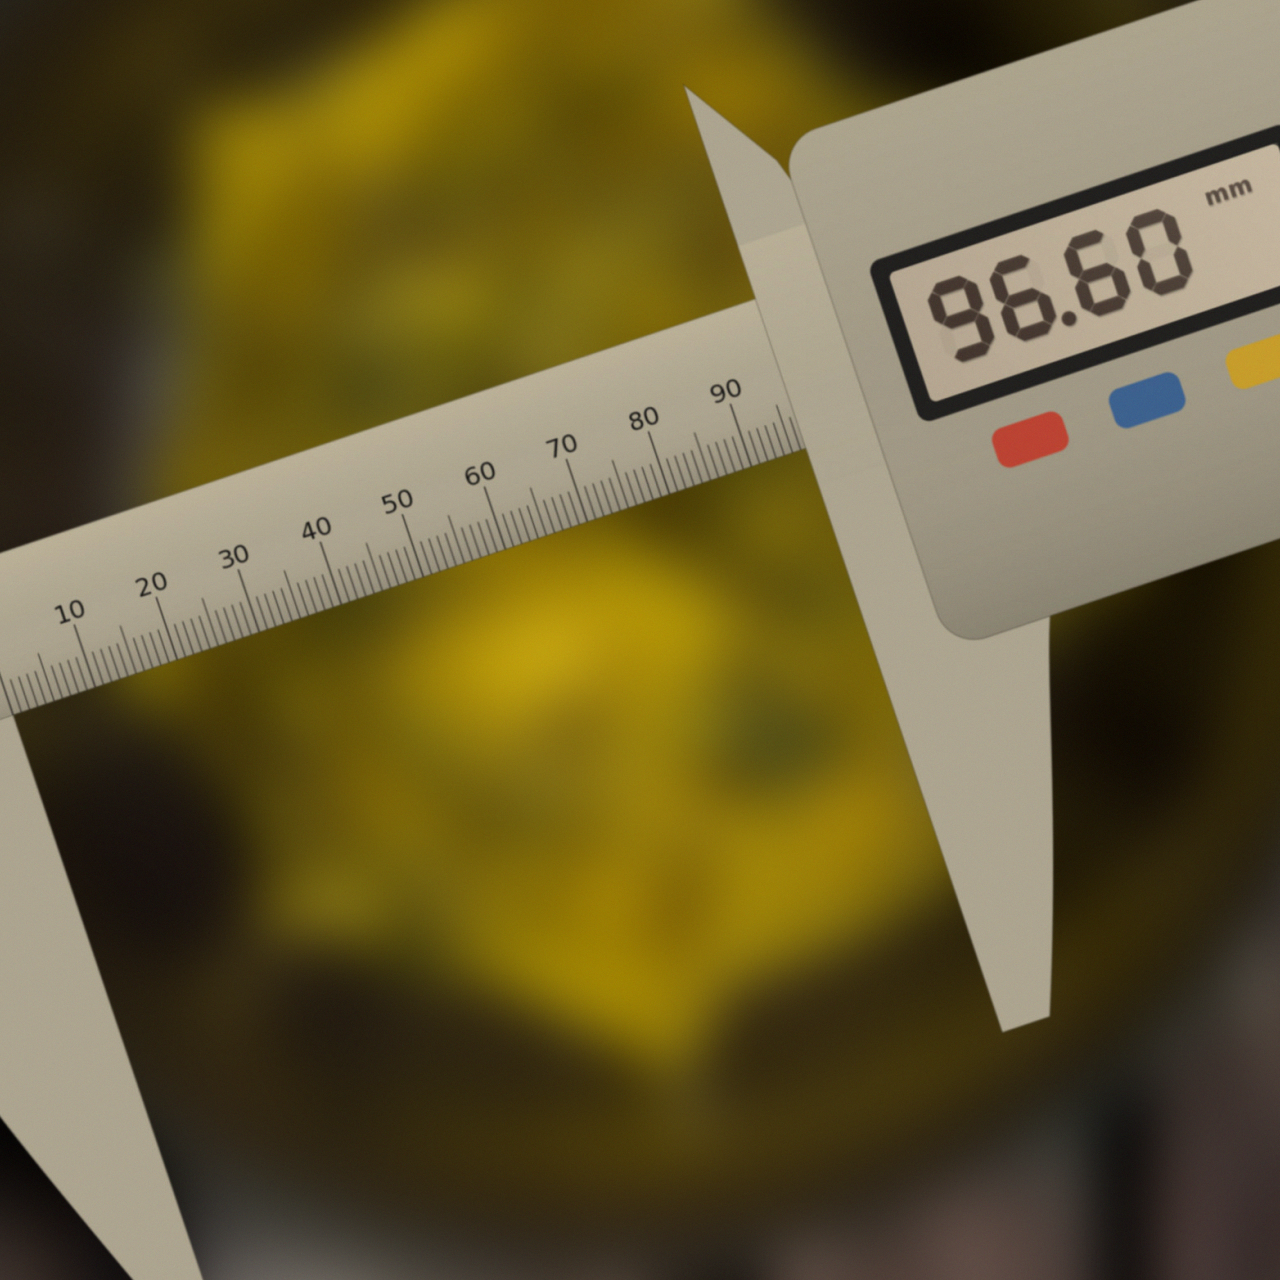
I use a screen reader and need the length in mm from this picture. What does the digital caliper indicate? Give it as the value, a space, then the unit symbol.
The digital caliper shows 96.60 mm
